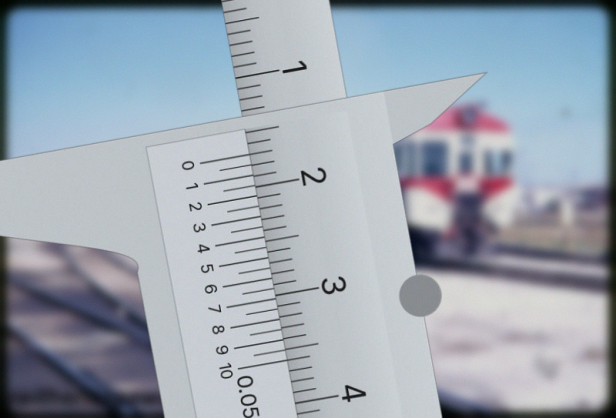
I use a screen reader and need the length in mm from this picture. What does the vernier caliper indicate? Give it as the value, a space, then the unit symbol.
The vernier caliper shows 17.0 mm
